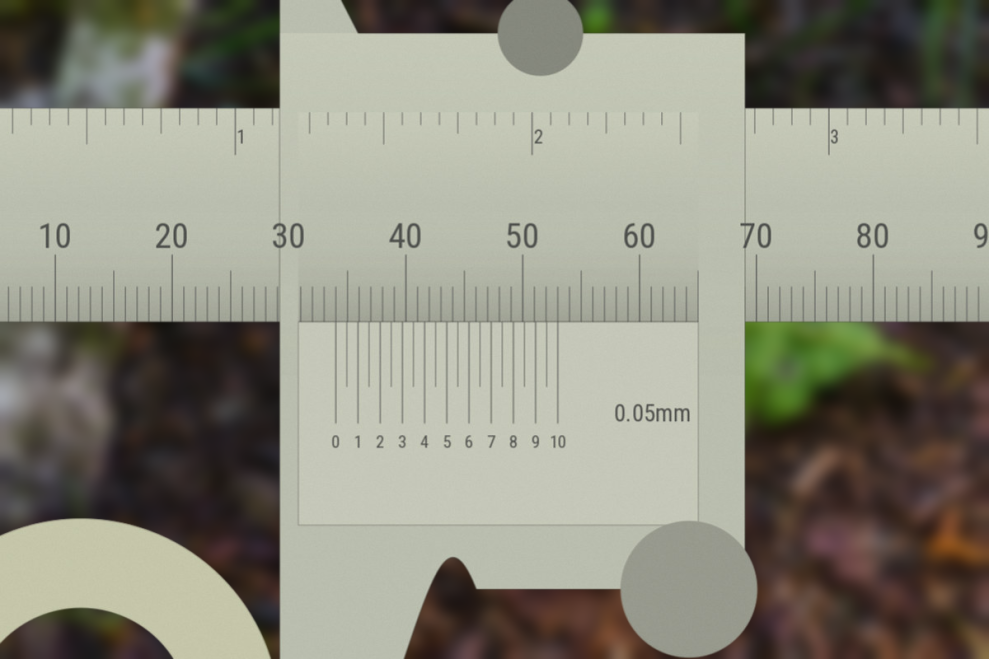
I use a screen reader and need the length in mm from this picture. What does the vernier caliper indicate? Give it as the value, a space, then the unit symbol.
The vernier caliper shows 34.0 mm
